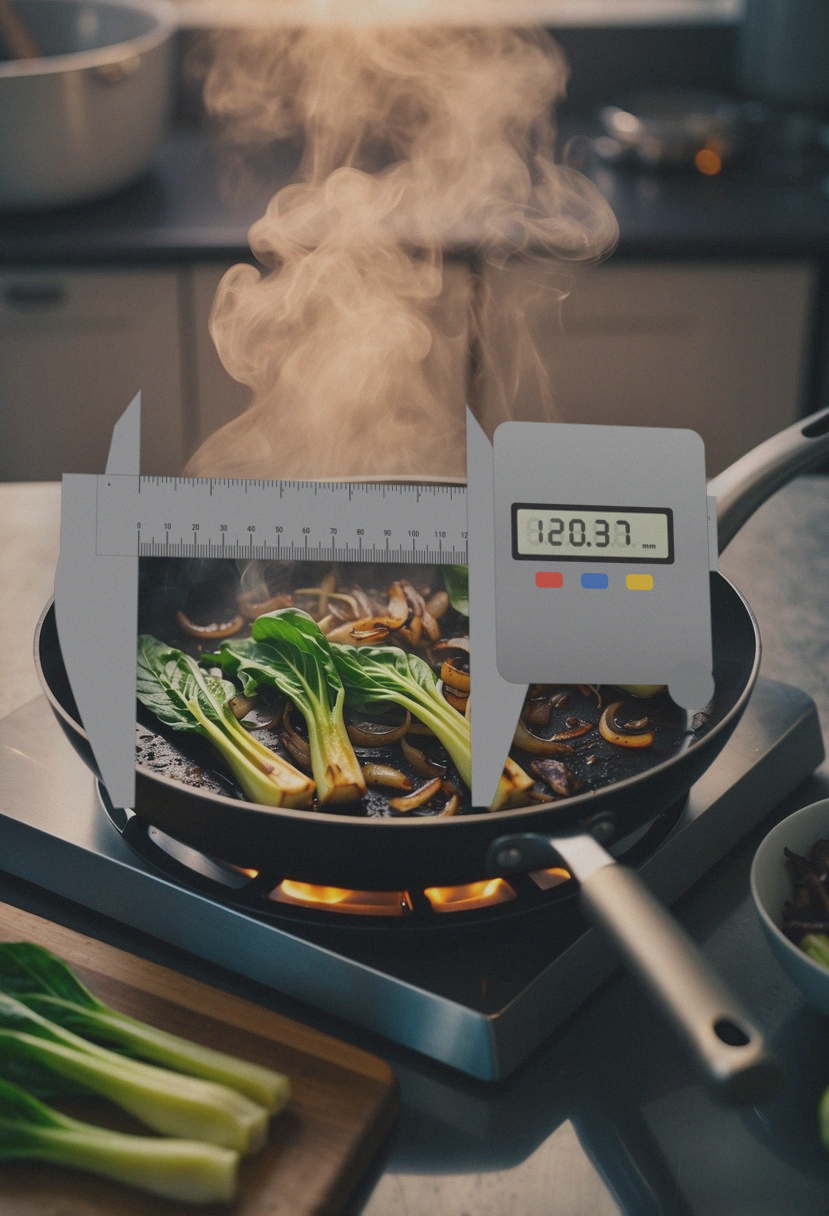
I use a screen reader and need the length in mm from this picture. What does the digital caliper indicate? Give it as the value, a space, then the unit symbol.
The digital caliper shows 120.37 mm
